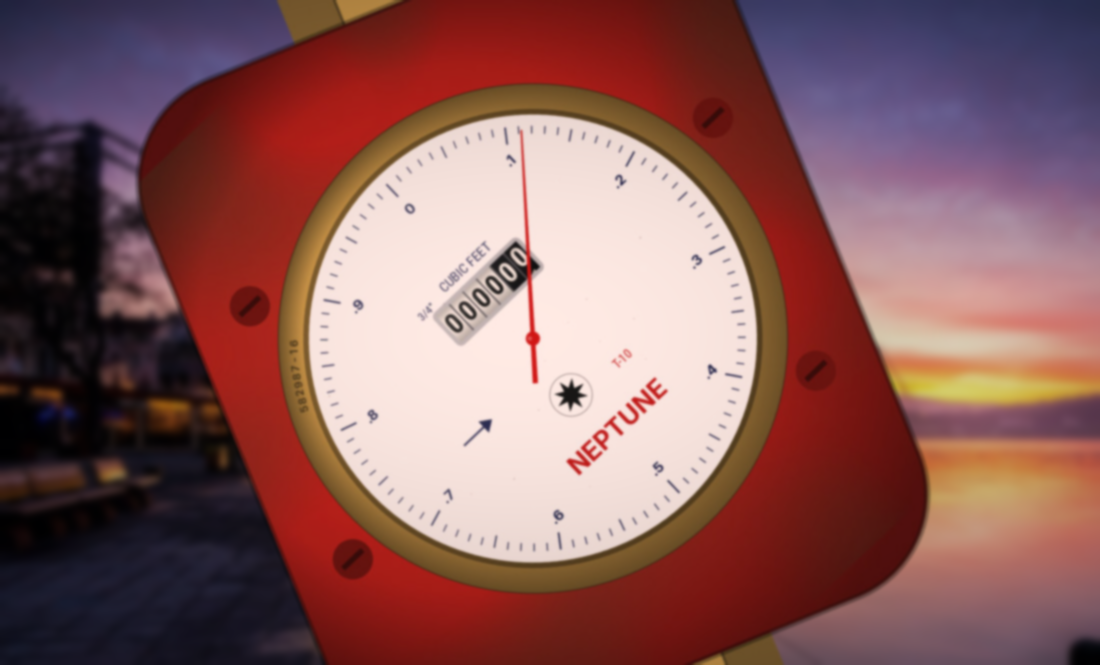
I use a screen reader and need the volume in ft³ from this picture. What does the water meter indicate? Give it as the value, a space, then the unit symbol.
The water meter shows 0.11 ft³
